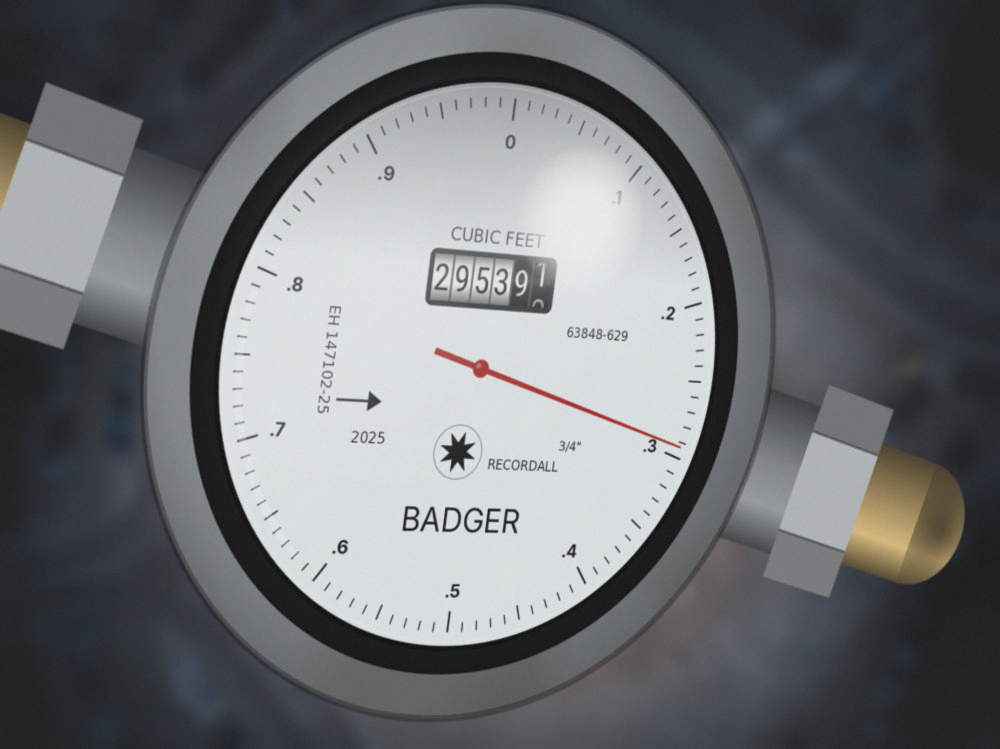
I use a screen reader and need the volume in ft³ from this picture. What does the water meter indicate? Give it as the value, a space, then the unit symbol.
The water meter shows 295391.29 ft³
